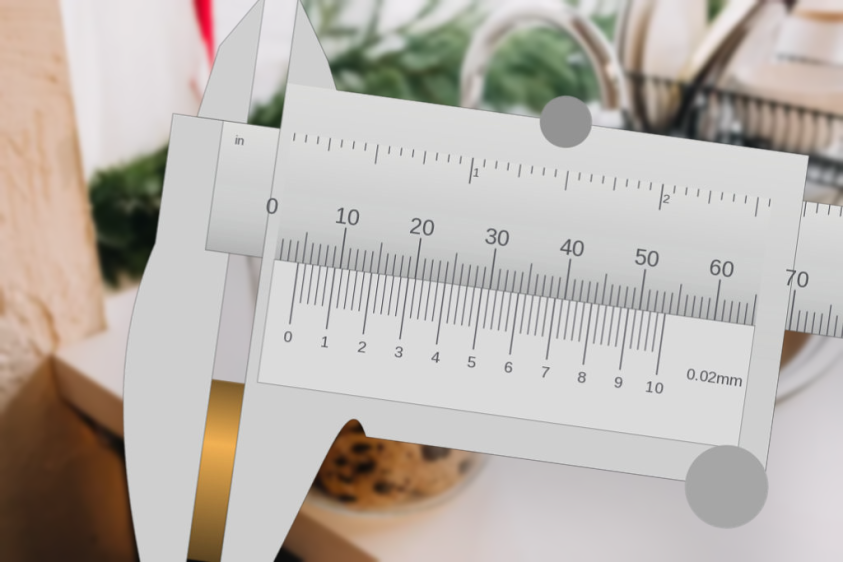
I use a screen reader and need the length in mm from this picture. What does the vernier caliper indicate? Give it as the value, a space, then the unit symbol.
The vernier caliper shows 4.4 mm
